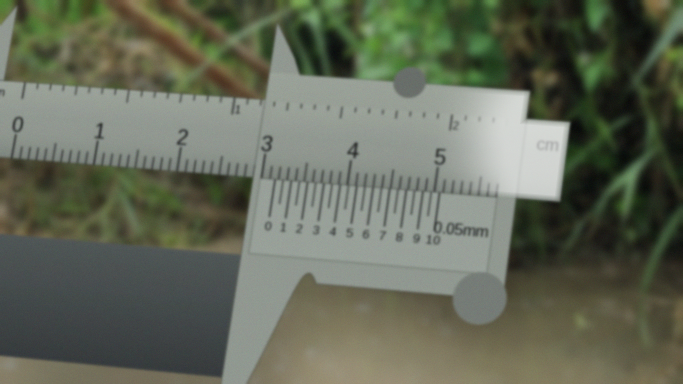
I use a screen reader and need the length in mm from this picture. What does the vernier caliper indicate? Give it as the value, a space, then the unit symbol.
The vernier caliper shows 31.6 mm
